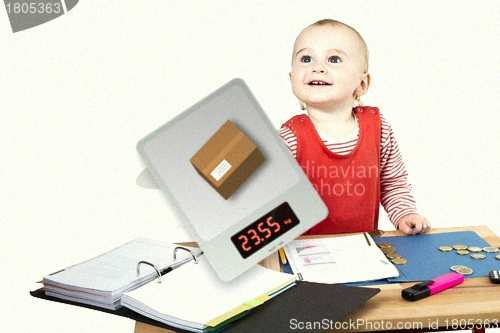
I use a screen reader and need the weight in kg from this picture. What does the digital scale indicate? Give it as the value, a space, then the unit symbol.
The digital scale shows 23.55 kg
